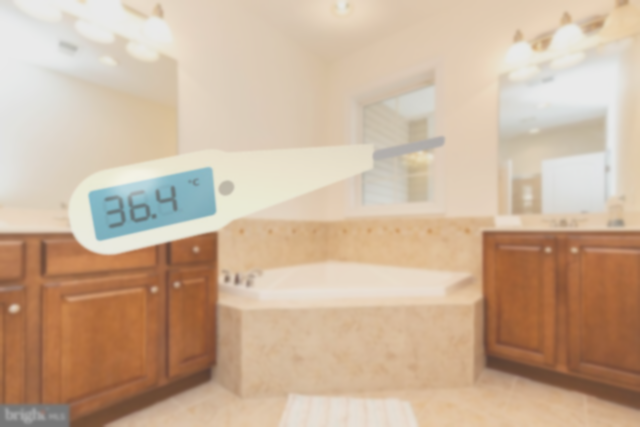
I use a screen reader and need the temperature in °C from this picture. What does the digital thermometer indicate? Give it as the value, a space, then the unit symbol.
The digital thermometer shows 36.4 °C
